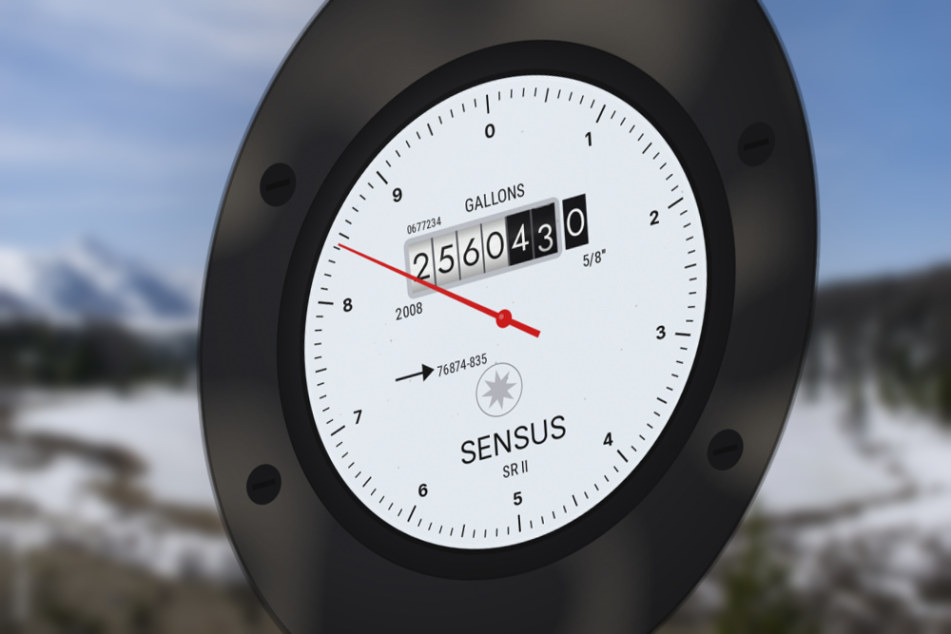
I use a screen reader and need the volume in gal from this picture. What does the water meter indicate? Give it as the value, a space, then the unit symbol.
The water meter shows 2560428.4 gal
